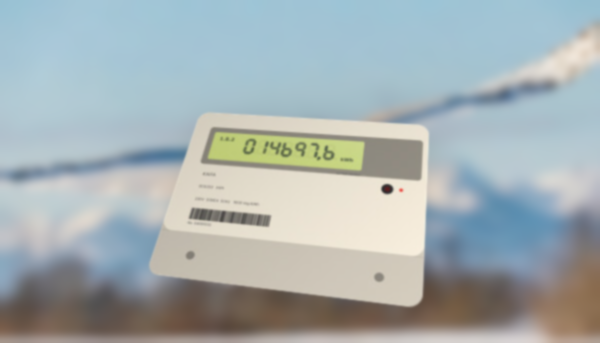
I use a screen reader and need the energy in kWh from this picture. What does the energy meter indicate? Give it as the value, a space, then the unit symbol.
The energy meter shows 14697.6 kWh
